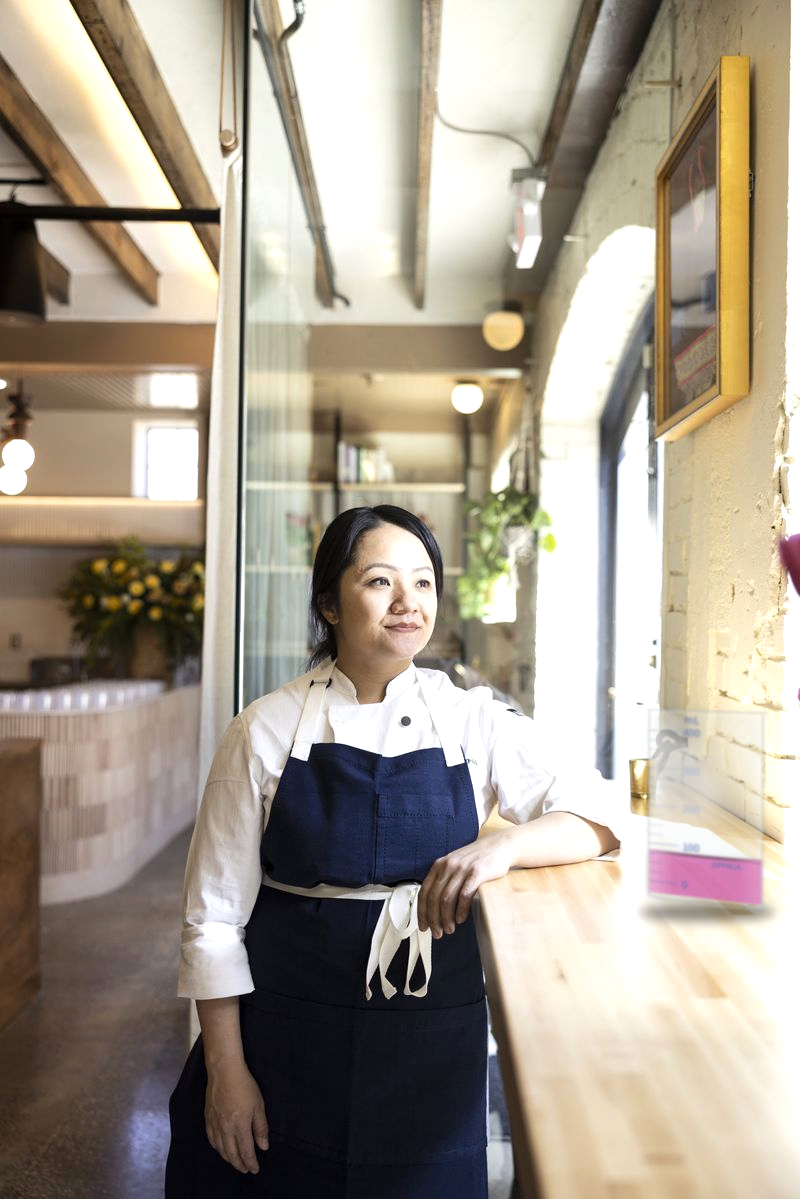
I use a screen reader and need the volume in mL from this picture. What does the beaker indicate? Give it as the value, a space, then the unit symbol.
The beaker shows 75 mL
